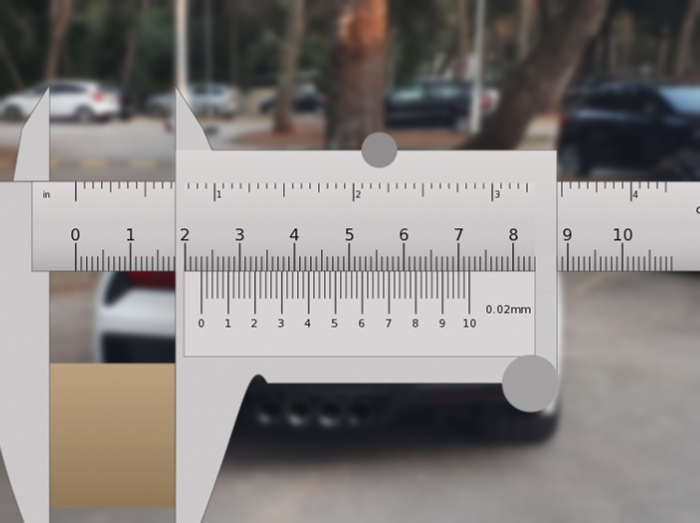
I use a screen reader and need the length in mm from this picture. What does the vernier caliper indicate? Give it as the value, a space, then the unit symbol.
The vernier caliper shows 23.0 mm
